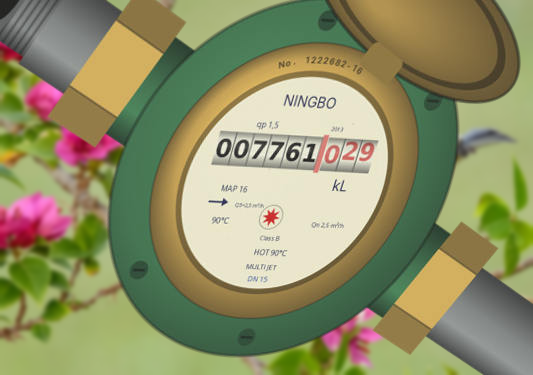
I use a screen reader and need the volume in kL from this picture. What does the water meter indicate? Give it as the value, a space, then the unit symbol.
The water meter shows 7761.029 kL
